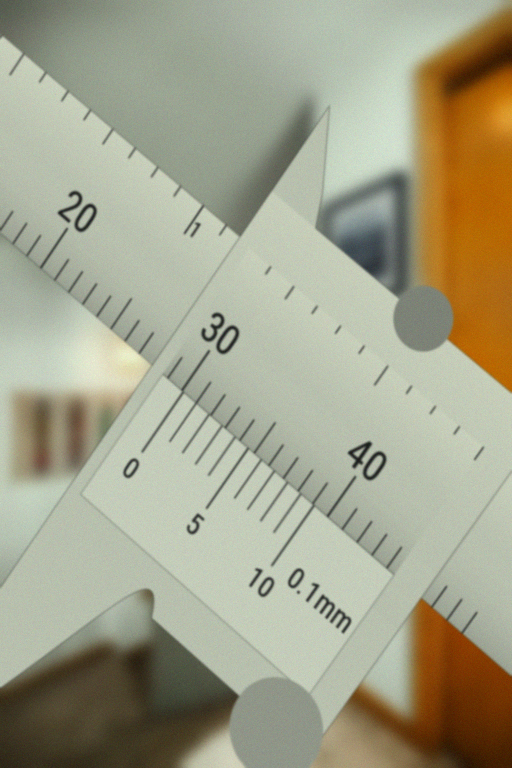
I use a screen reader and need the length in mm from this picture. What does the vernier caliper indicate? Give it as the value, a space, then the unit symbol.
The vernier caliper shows 30.1 mm
